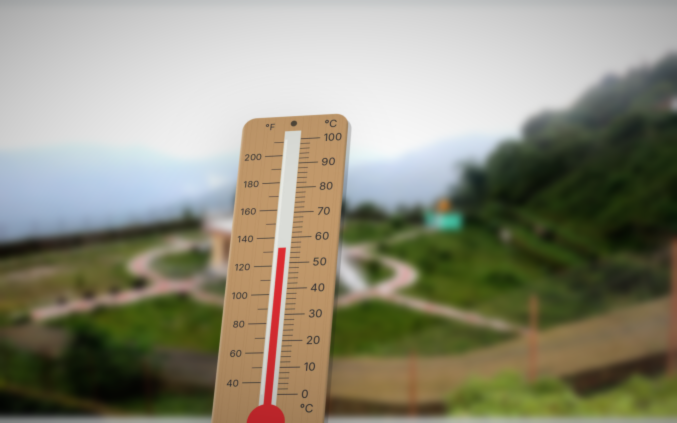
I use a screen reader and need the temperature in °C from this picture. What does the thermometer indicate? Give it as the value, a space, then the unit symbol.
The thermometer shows 56 °C
